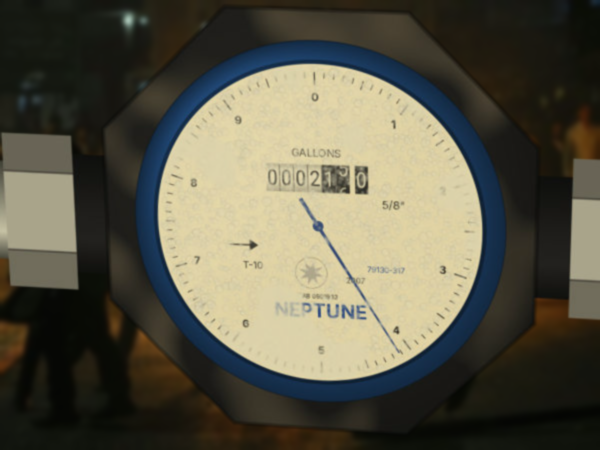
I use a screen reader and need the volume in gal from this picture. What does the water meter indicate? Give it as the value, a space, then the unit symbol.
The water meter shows 2154.1 gal
